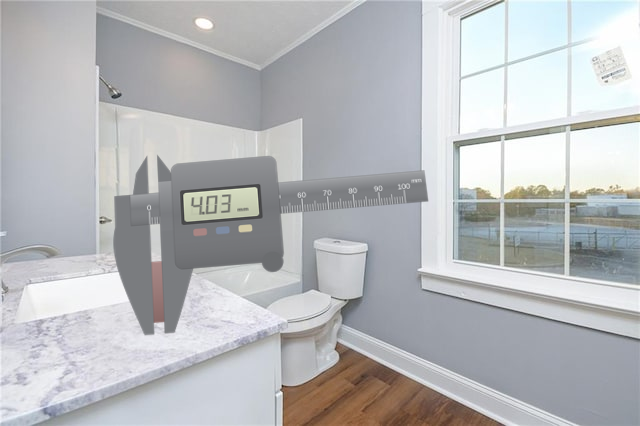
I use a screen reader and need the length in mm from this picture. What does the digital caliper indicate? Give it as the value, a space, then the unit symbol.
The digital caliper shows 4.03 mm
